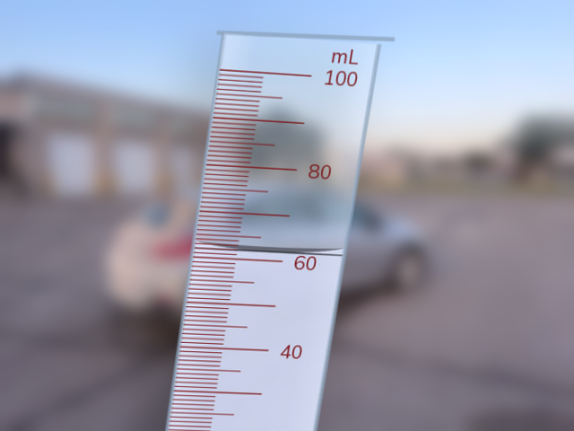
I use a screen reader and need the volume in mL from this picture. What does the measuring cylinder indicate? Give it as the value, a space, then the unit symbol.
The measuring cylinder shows 62 mL
